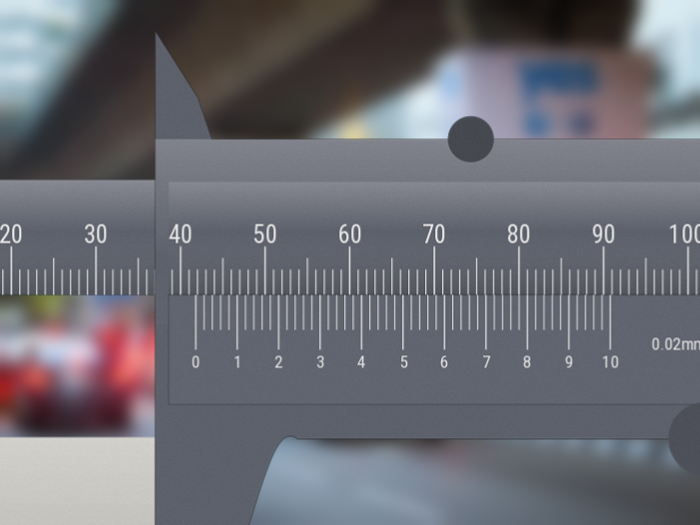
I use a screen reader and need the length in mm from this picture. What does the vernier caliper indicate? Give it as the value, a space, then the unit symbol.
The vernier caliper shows 41.8 mm
